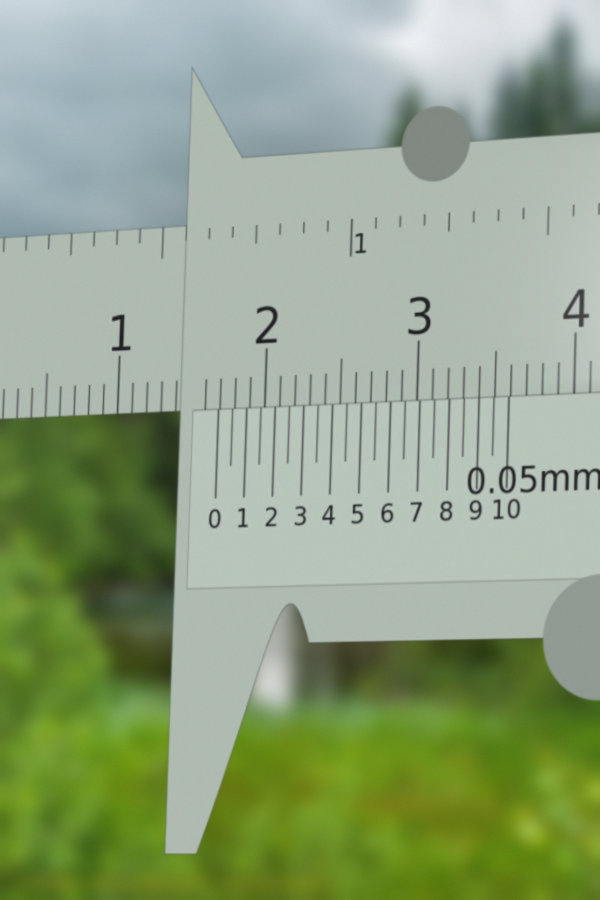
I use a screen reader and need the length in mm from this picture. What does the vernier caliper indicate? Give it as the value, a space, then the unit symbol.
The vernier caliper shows 16.9 mm
